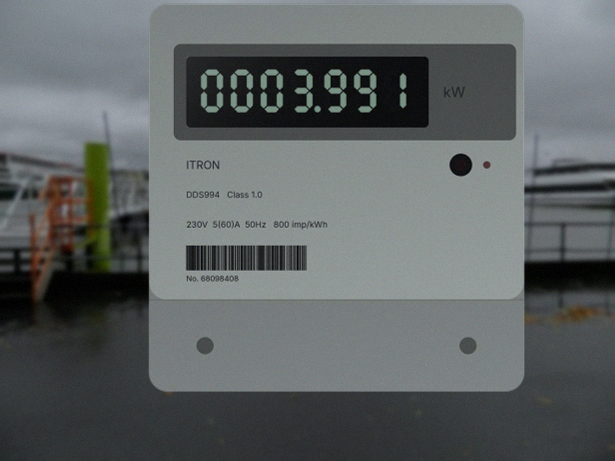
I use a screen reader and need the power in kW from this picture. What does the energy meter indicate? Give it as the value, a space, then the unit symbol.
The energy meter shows 3.991 kW
